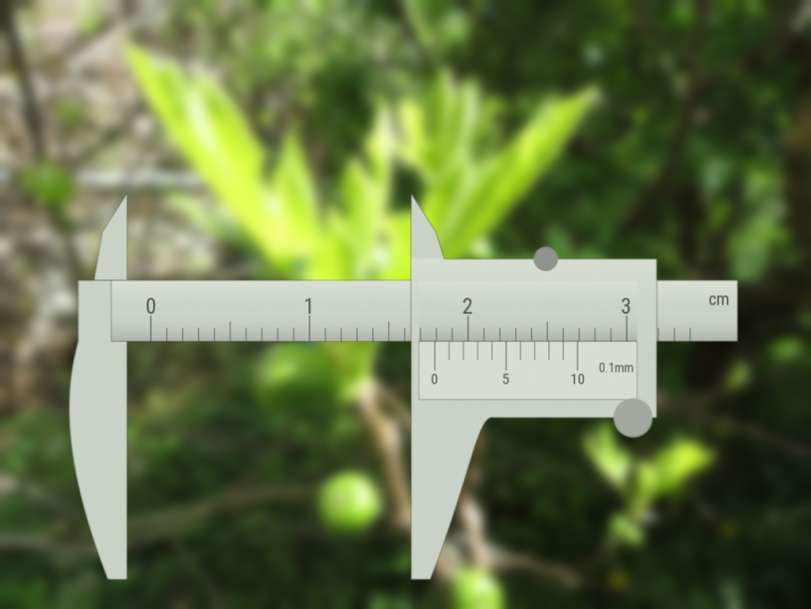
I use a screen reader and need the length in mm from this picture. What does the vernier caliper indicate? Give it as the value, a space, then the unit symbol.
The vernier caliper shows 17.9 mm
